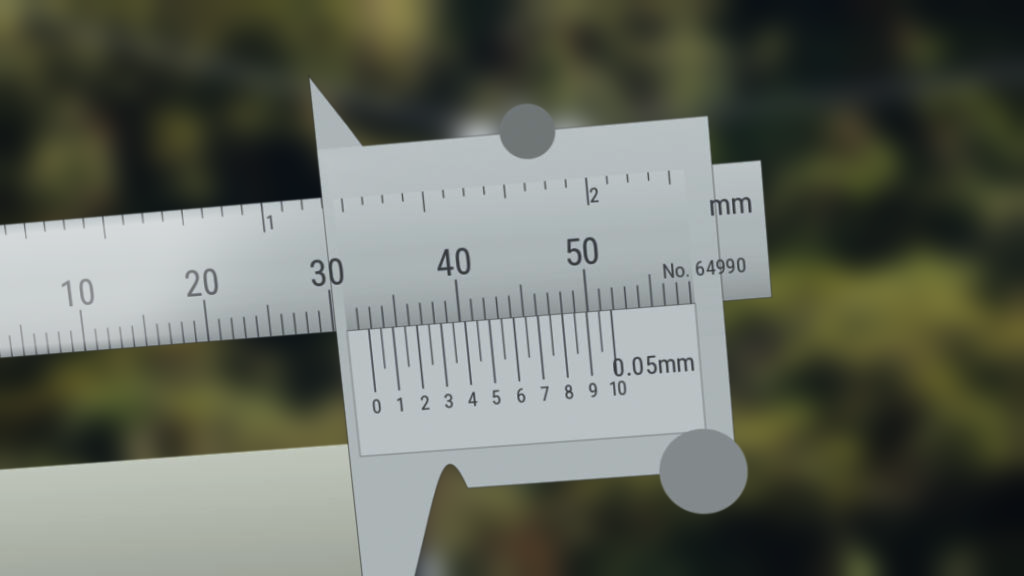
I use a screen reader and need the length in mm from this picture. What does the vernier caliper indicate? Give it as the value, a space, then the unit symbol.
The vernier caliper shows 32.8 mm
